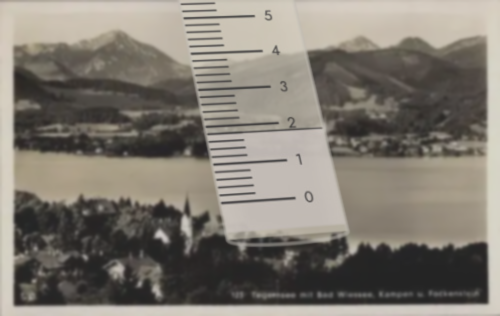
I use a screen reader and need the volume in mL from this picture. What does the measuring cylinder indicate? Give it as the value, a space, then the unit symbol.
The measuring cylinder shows 1.8 mL
